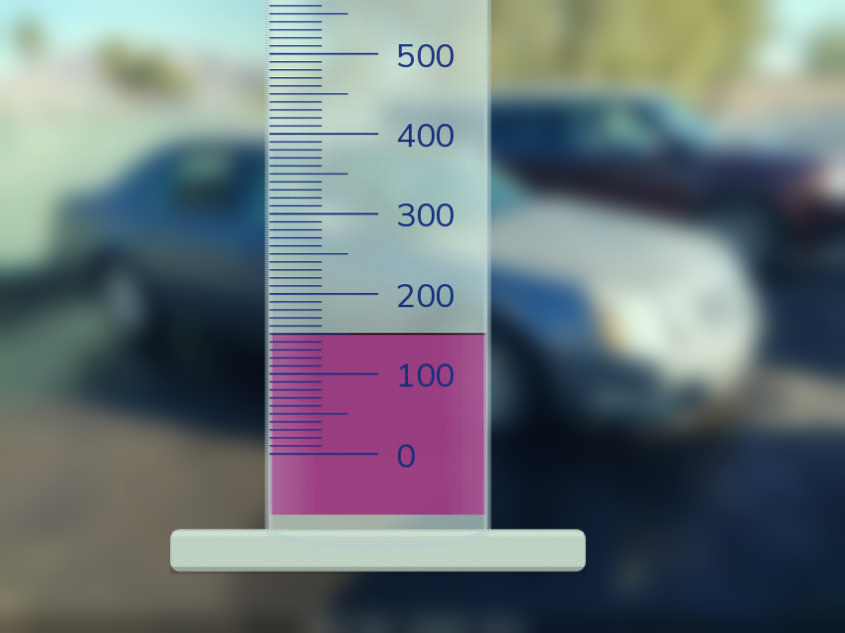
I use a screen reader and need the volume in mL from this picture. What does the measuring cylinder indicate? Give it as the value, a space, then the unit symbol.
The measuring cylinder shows 150 mL
